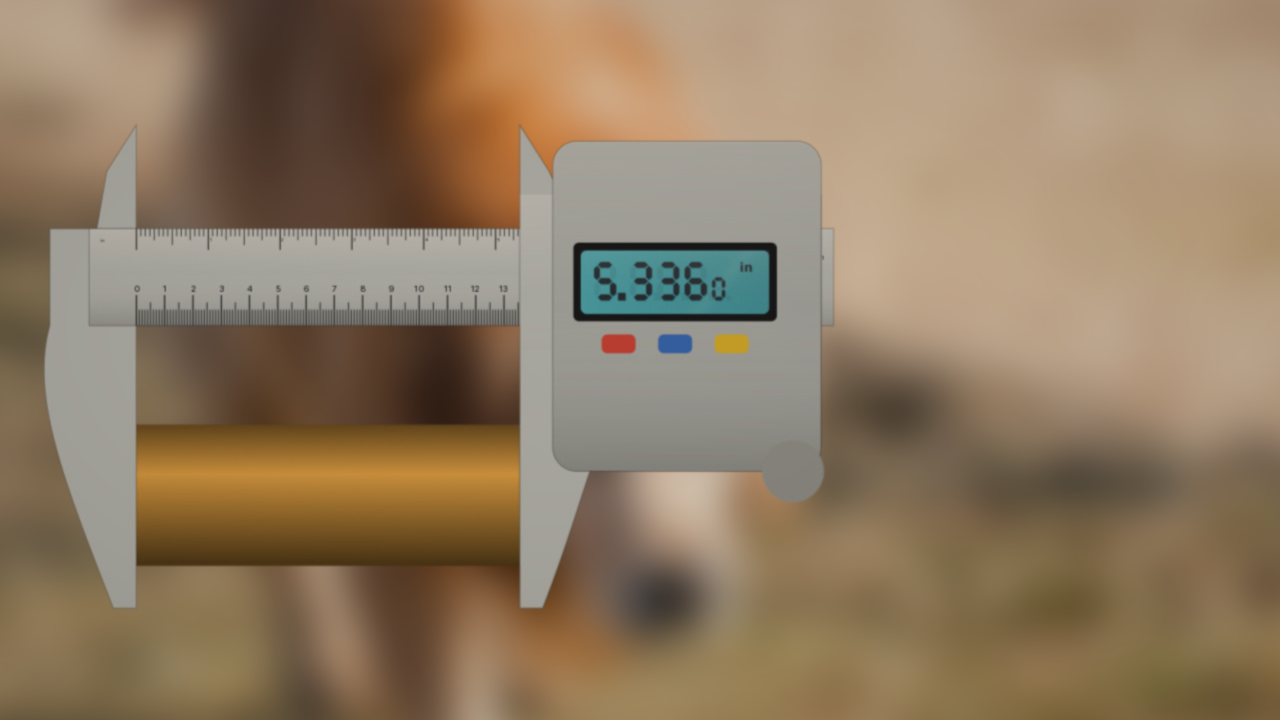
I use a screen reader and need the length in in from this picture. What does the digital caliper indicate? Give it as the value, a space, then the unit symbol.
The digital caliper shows 5.3360 in
